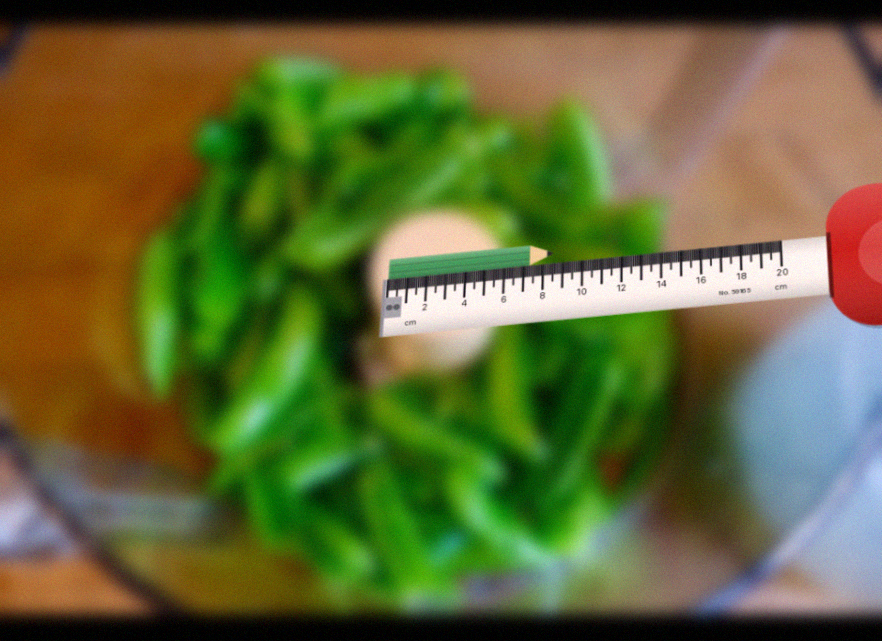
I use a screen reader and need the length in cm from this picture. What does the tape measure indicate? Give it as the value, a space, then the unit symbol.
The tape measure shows 8.5 cm
